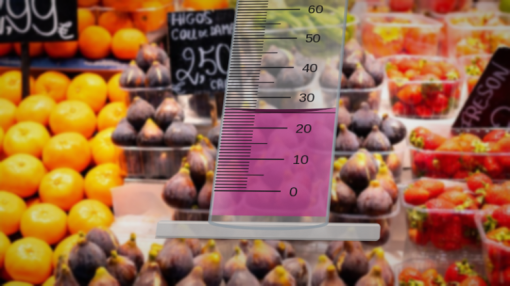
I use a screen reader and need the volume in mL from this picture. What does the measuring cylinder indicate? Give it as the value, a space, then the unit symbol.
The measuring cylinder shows 25 mL
